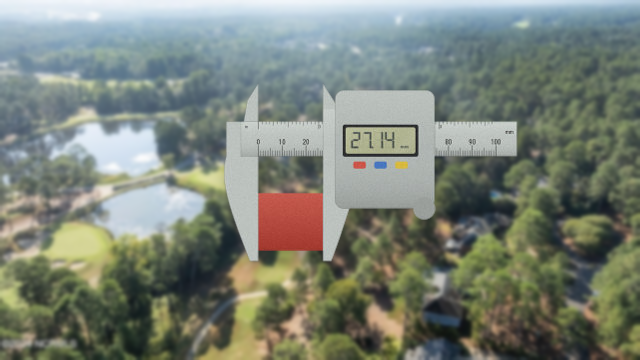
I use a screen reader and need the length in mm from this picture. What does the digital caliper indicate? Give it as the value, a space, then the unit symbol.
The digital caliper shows 27.14 mm
